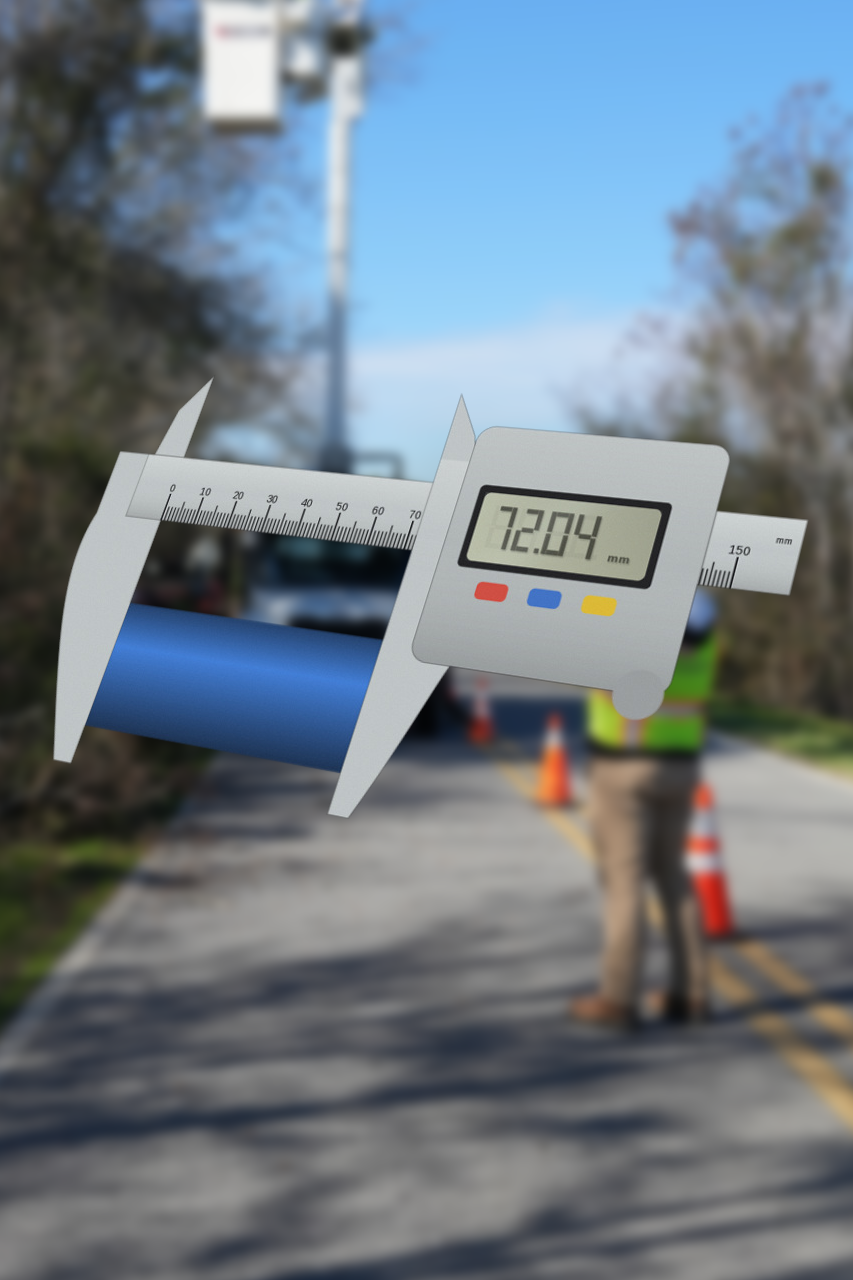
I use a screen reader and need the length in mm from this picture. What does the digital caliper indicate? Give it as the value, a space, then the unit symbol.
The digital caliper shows 72.04 mm
